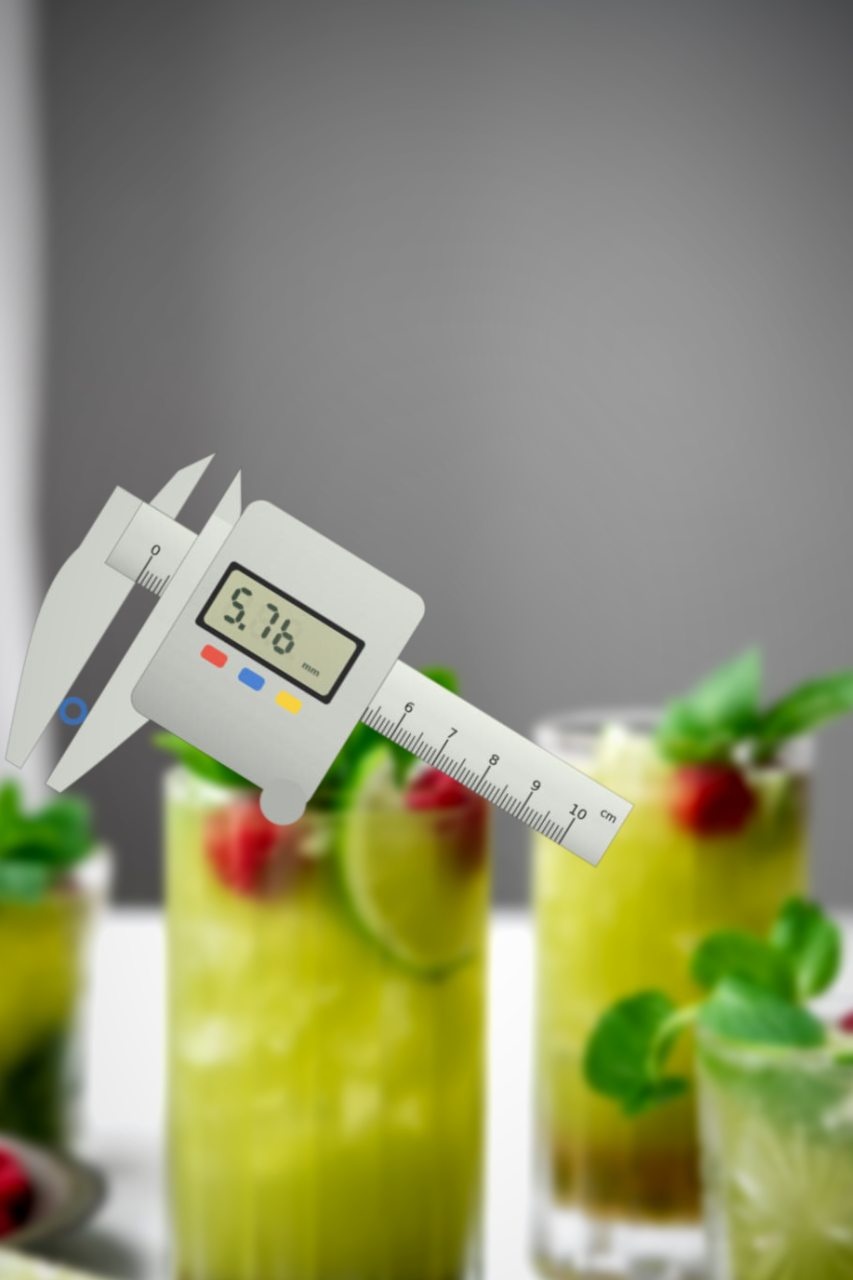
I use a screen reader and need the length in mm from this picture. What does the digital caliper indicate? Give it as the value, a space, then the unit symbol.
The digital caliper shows 5.76 mm
